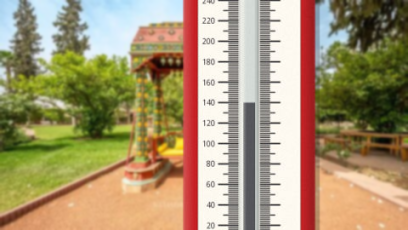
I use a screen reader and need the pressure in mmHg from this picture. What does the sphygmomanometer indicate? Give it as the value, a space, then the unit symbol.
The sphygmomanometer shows 140 mmHg
